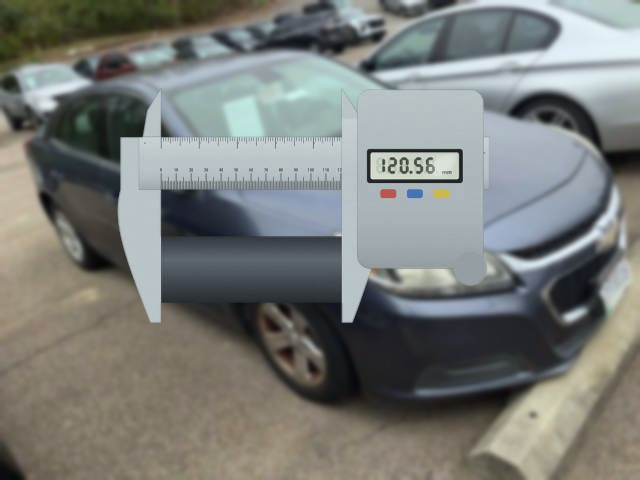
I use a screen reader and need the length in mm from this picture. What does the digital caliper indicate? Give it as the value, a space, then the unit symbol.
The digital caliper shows 120.56 mm
